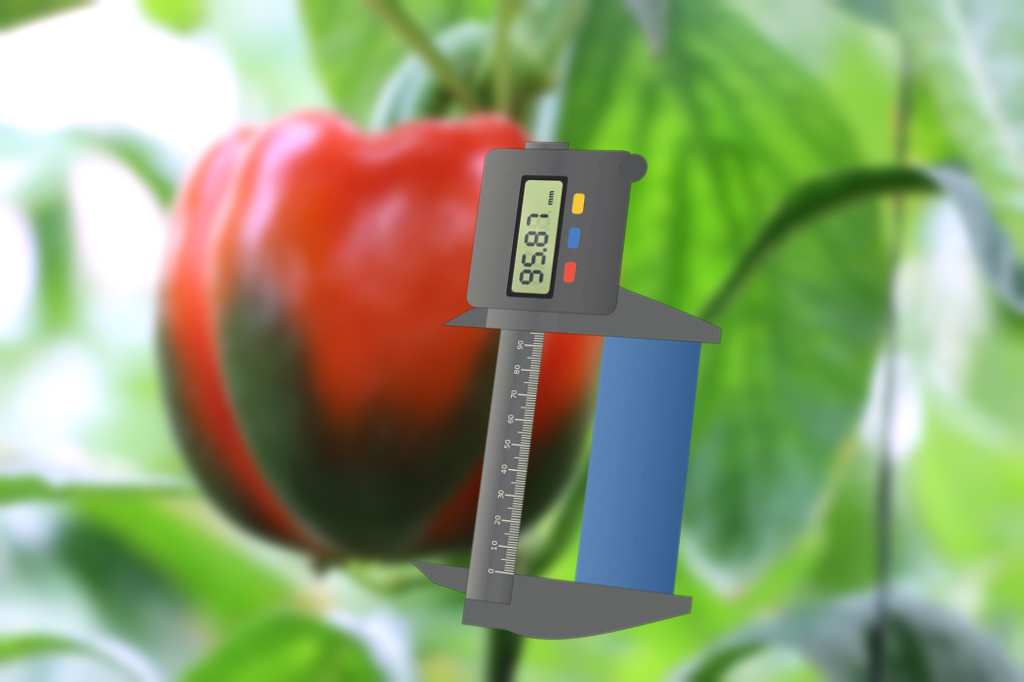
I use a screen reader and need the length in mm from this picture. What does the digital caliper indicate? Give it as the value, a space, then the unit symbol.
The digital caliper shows 95.87 mm
